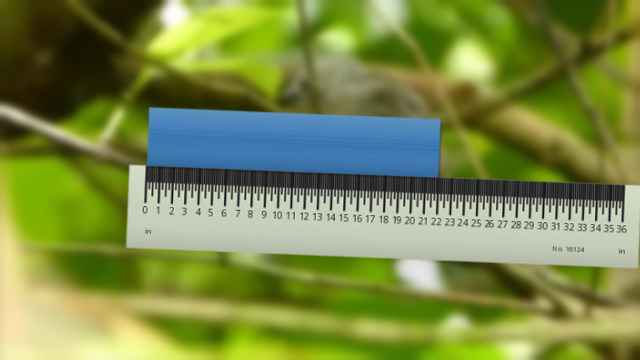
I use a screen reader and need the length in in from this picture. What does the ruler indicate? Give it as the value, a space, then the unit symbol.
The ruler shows 22 in
